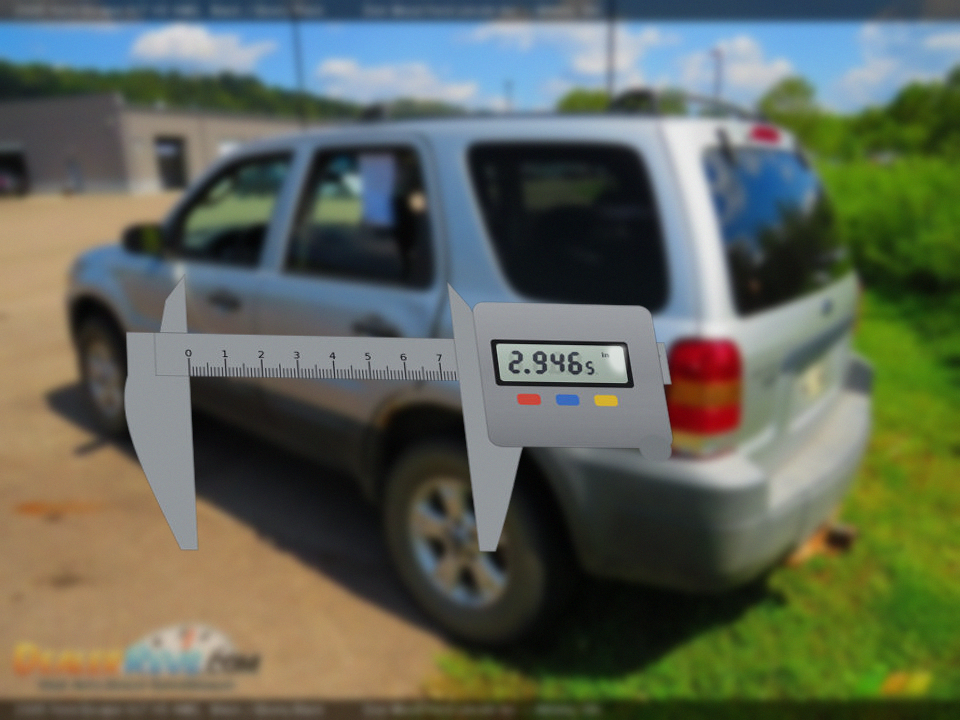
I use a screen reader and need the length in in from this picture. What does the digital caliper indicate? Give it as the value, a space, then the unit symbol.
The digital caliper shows 2.9465 in
